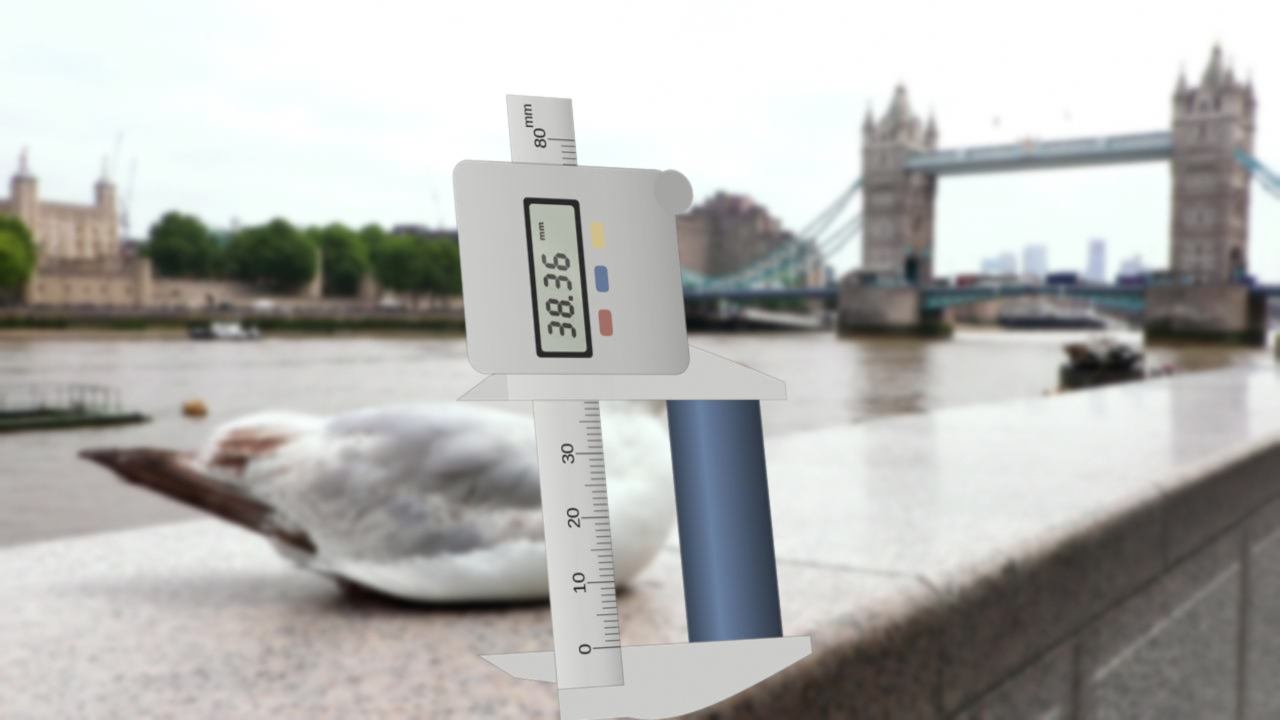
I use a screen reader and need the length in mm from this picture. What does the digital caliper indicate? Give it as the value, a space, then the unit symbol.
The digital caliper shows 38.36 mm
